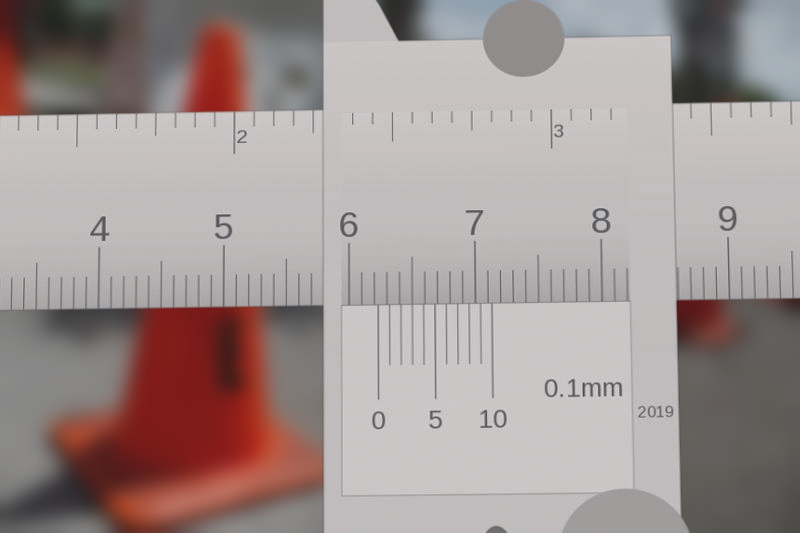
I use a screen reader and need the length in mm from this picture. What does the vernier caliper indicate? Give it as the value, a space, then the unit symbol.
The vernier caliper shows 62.3 mm
